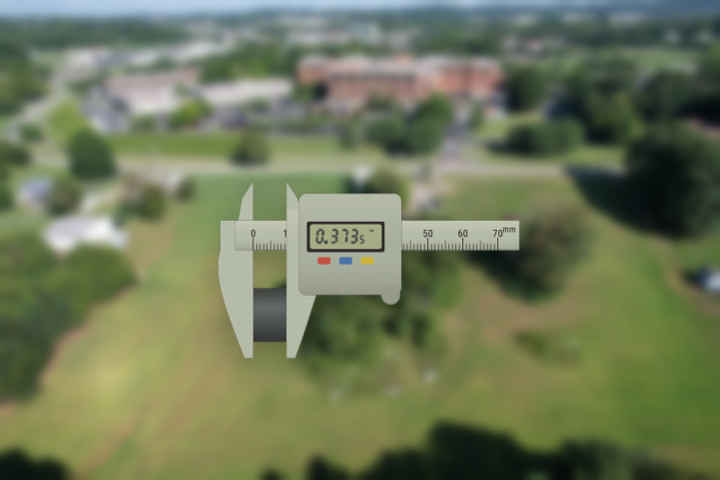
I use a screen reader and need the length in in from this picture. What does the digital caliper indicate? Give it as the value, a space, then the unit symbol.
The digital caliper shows 0.3735 in
